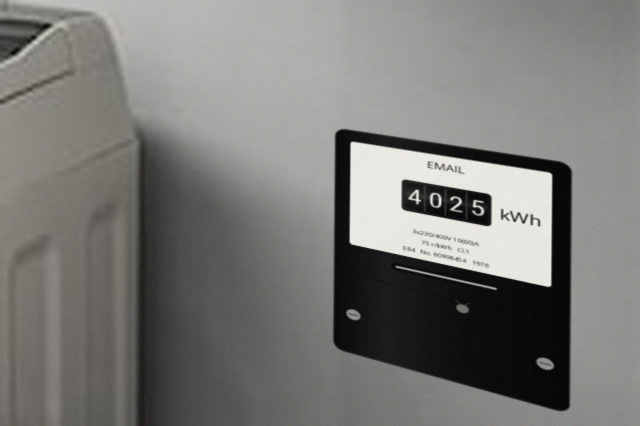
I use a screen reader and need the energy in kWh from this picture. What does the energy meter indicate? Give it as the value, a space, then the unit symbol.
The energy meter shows 4025 kWh
